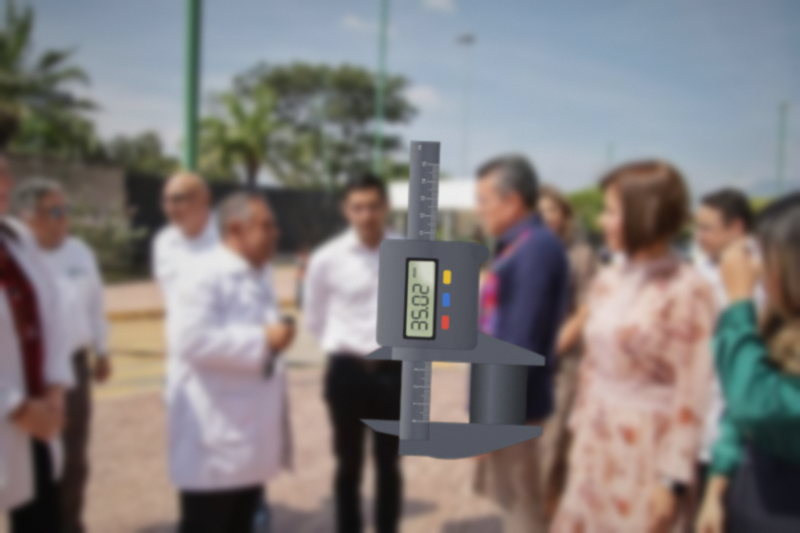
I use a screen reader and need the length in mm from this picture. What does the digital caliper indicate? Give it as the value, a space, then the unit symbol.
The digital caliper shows 35.02 mm
